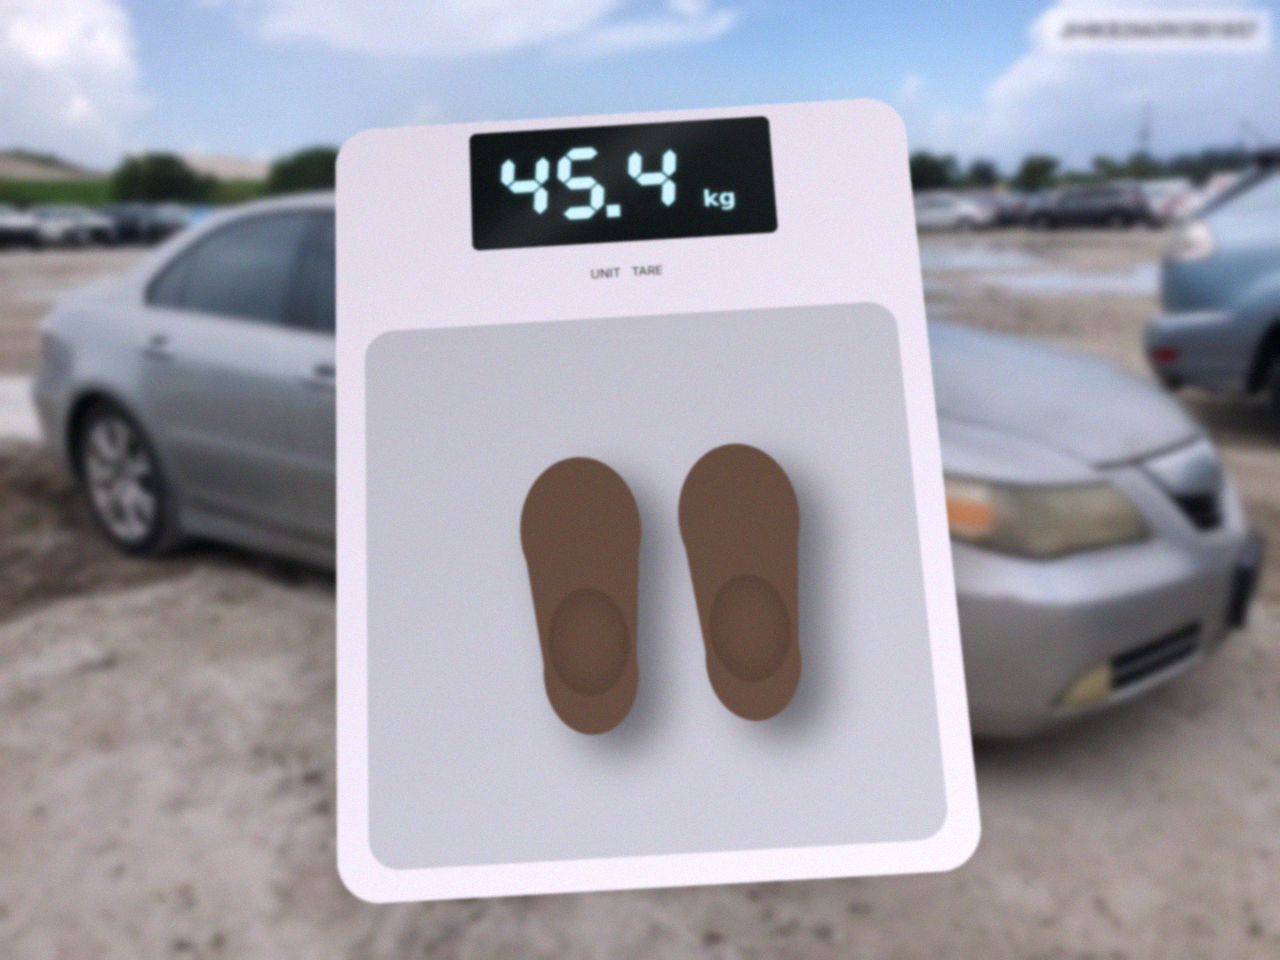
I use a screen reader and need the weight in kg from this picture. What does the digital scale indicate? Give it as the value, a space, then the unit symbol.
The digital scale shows 45.4 kg
